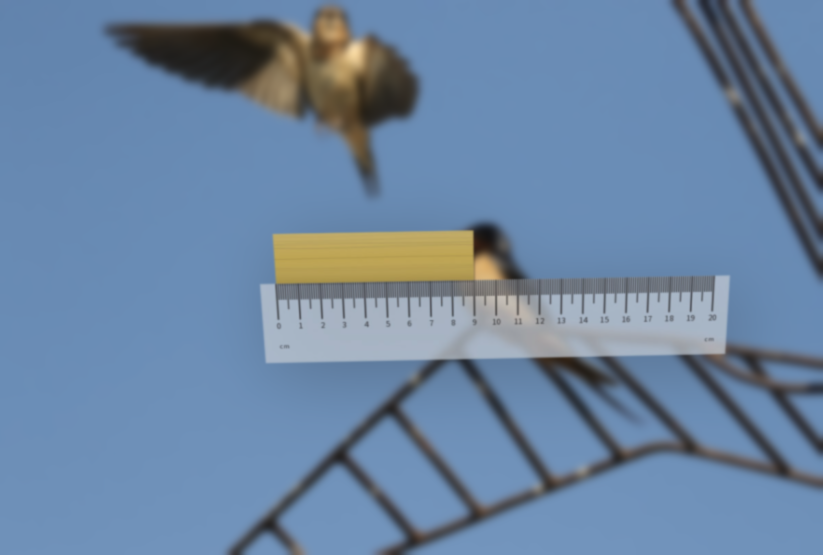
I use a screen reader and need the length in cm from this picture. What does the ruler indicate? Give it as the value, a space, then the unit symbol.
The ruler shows 9 cm
